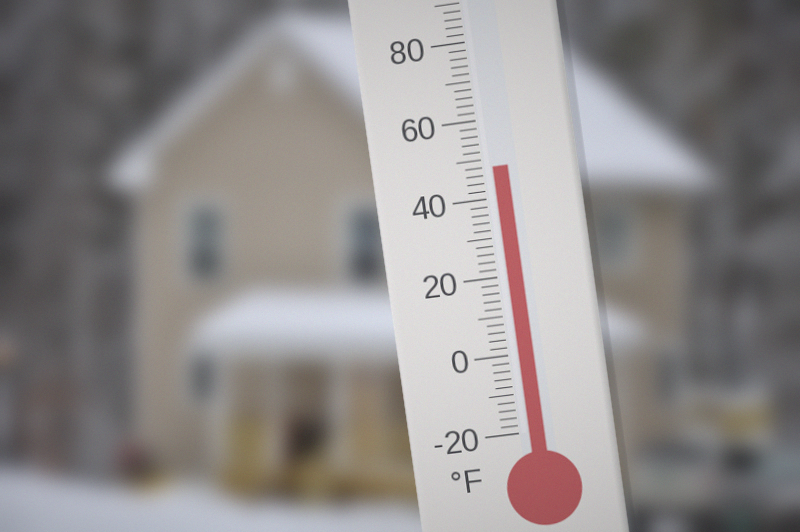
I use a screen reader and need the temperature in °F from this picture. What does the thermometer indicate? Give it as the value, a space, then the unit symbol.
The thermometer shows 48 °F
